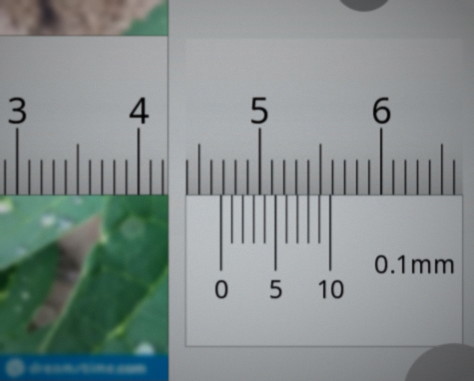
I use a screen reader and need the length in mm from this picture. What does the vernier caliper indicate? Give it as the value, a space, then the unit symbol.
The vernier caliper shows 46.8 mm
